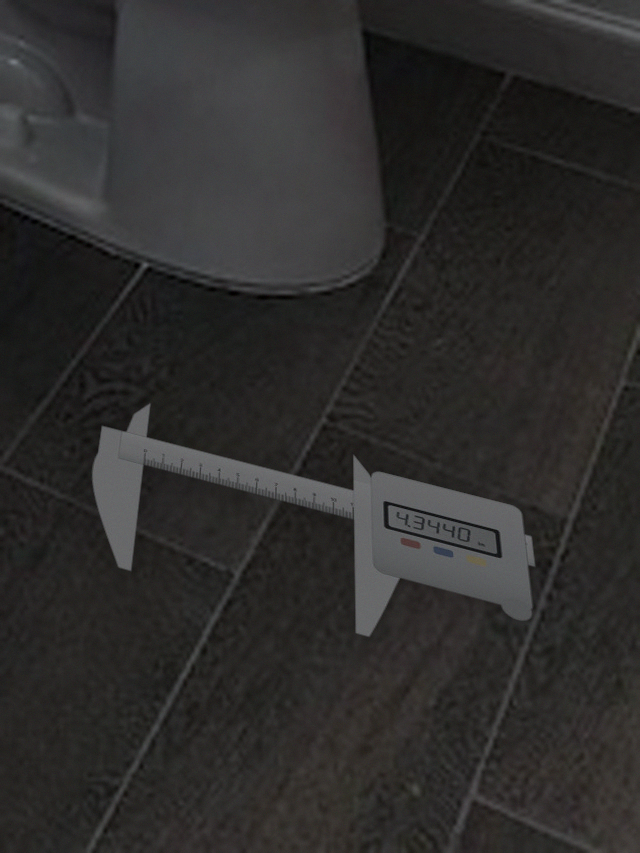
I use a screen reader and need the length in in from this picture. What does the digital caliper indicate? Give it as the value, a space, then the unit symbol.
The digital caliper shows 4.3440 in
